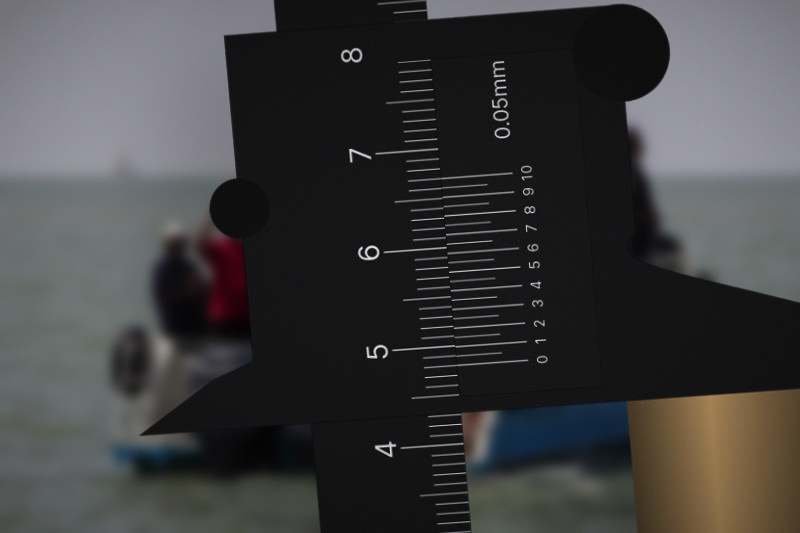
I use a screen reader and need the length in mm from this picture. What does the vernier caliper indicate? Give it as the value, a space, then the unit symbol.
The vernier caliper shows 48.0 mm
